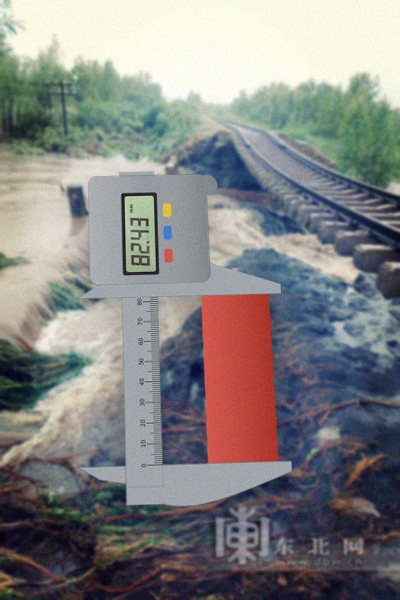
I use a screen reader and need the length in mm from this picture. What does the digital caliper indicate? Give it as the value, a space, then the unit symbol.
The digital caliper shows 82.43 mm
